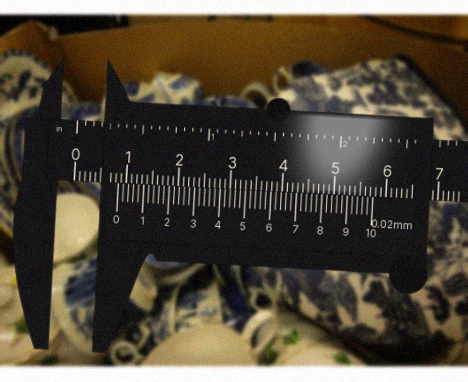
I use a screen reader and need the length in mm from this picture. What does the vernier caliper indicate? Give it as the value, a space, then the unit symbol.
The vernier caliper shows 8.5 mm
